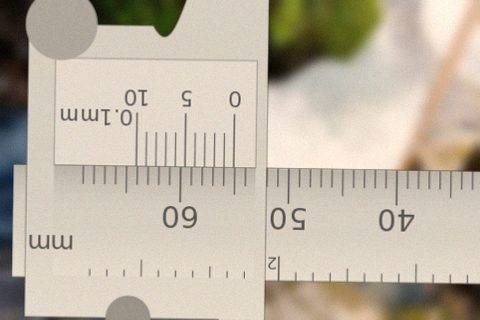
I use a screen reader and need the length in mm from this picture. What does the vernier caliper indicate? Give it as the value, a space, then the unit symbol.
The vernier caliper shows 55.1 mm
